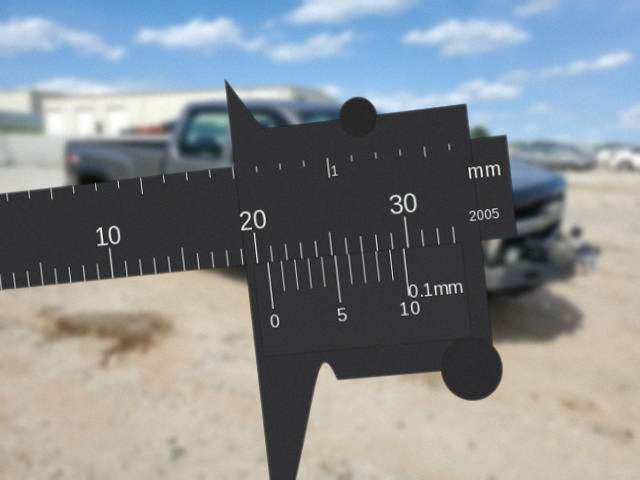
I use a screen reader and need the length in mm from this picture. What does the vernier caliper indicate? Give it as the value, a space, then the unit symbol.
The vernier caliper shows 20.7 mm
